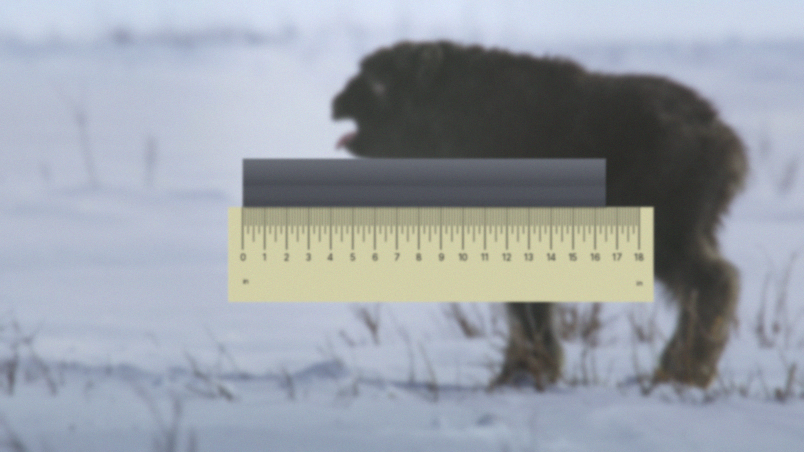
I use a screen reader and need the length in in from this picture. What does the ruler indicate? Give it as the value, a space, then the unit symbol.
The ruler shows 16.5 in
